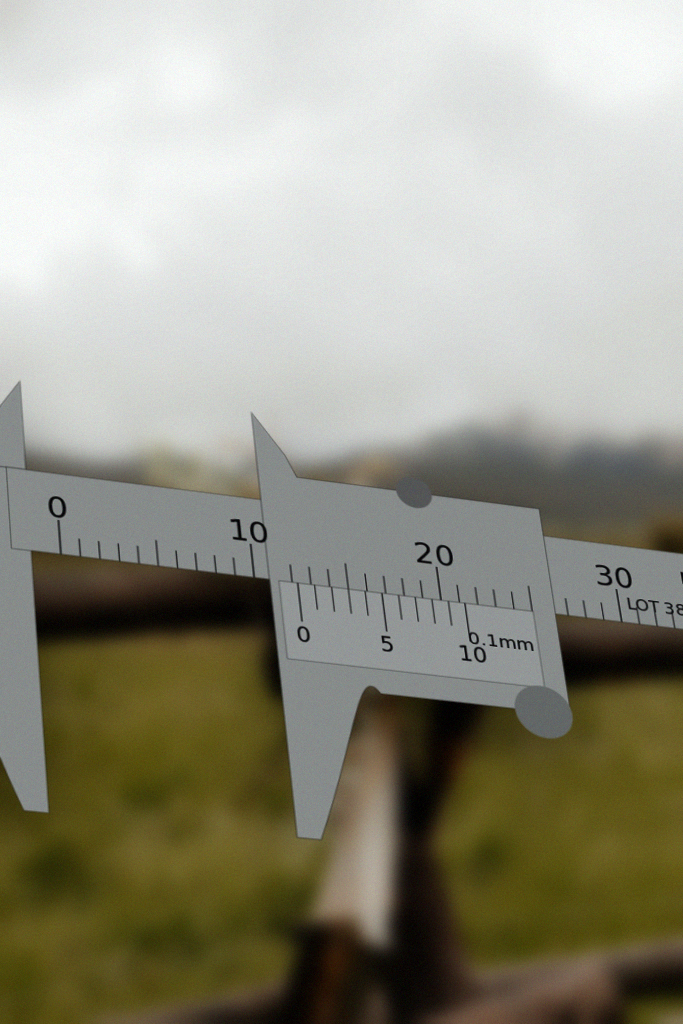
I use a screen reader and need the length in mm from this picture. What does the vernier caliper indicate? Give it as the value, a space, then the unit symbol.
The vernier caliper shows 12.3 mm
